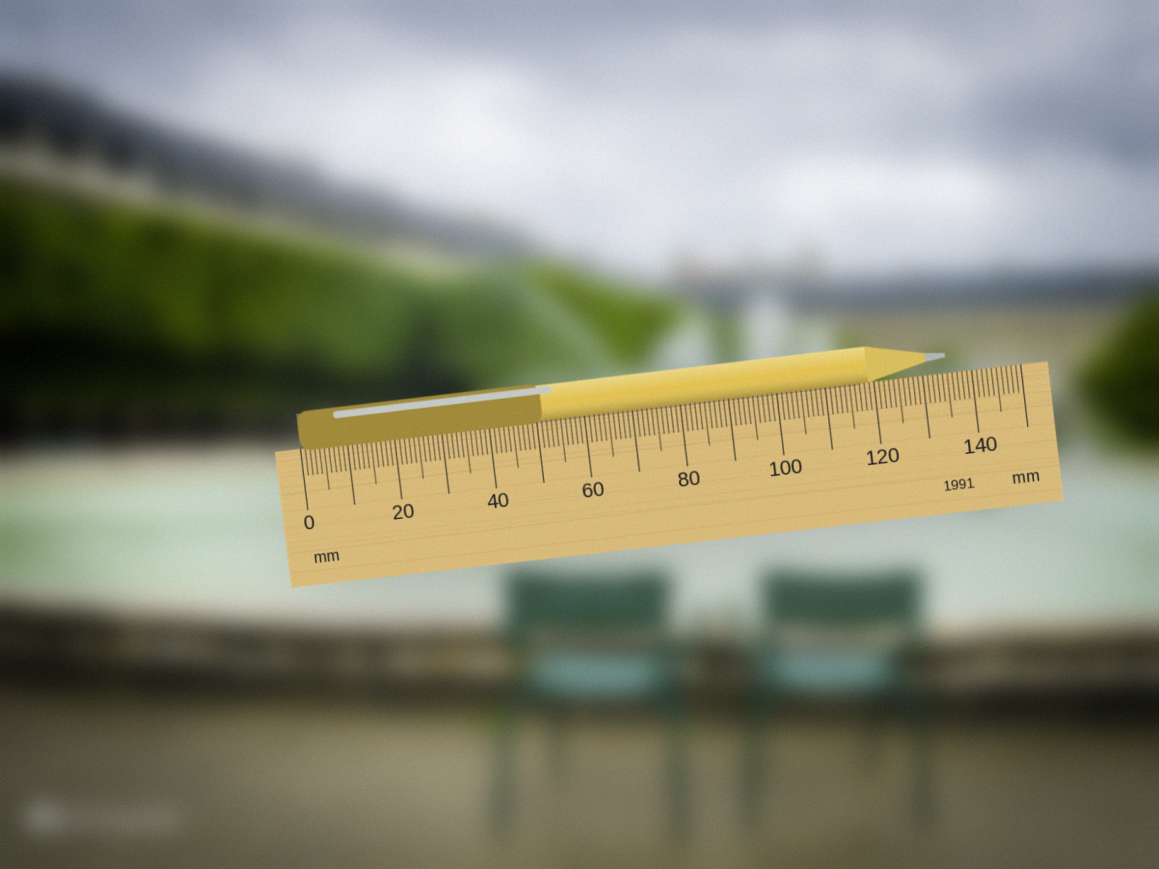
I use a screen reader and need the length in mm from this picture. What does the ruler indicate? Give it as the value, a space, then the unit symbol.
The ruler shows 135 mm
